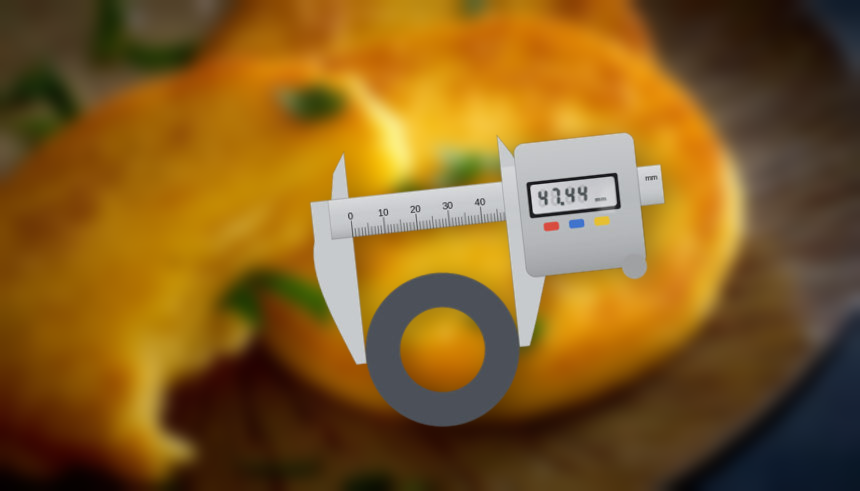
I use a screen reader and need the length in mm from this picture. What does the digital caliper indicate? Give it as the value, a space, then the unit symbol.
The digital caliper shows 47.44 mm
